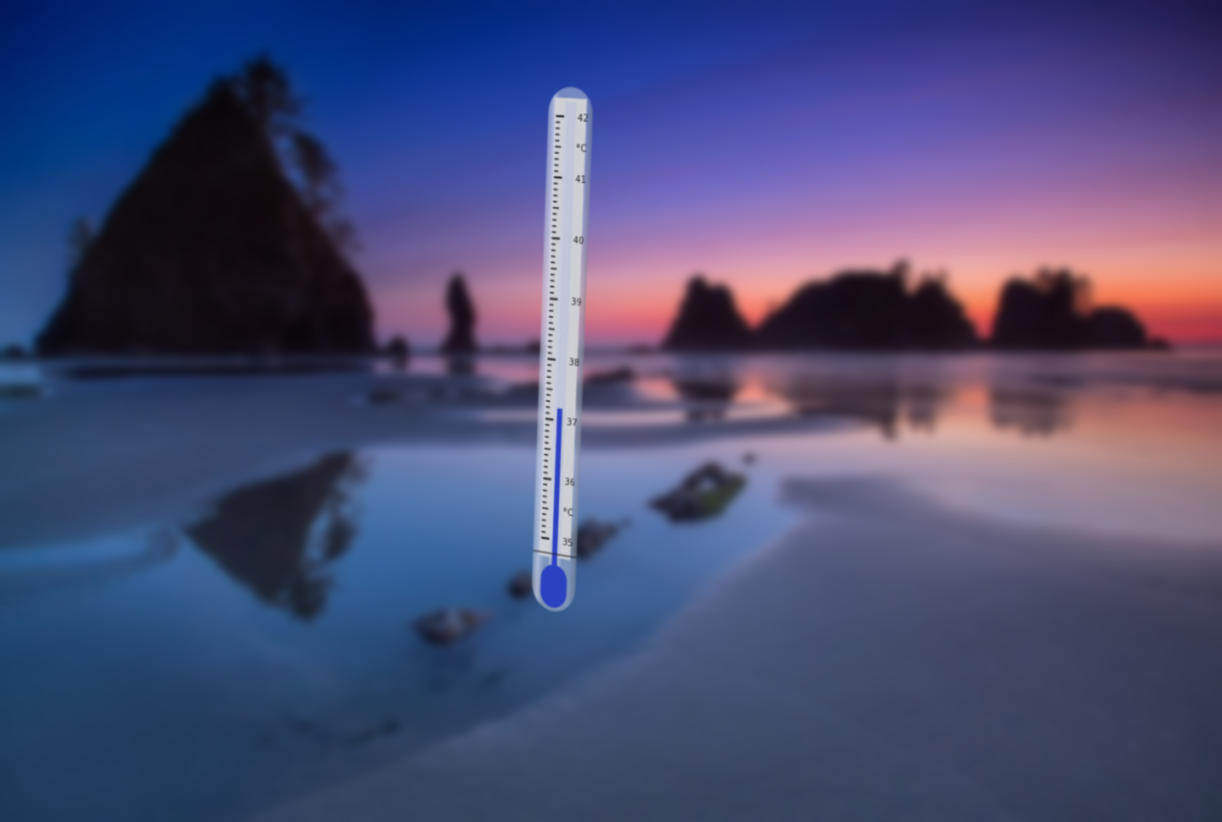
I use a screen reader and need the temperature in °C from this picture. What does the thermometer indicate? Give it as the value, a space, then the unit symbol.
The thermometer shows 37.2 °C
